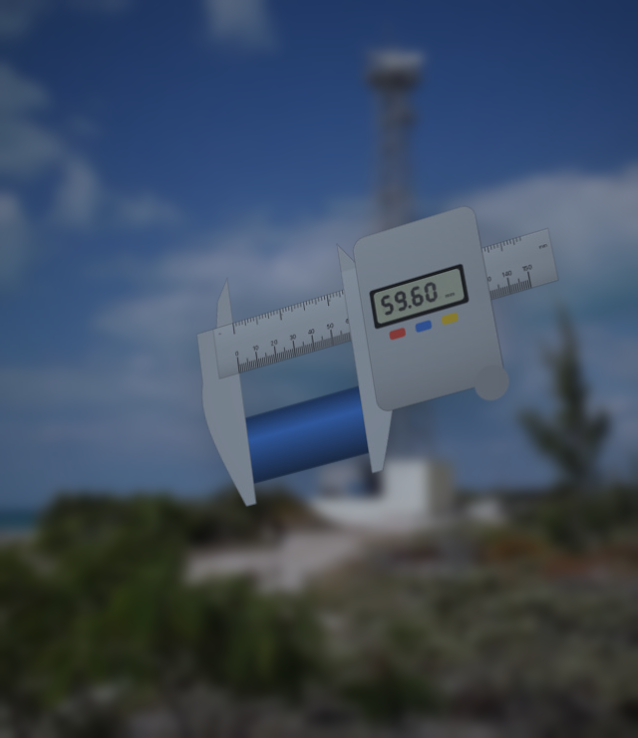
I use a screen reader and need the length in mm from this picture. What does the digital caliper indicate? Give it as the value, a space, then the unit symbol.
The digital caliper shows 59.60 mm
